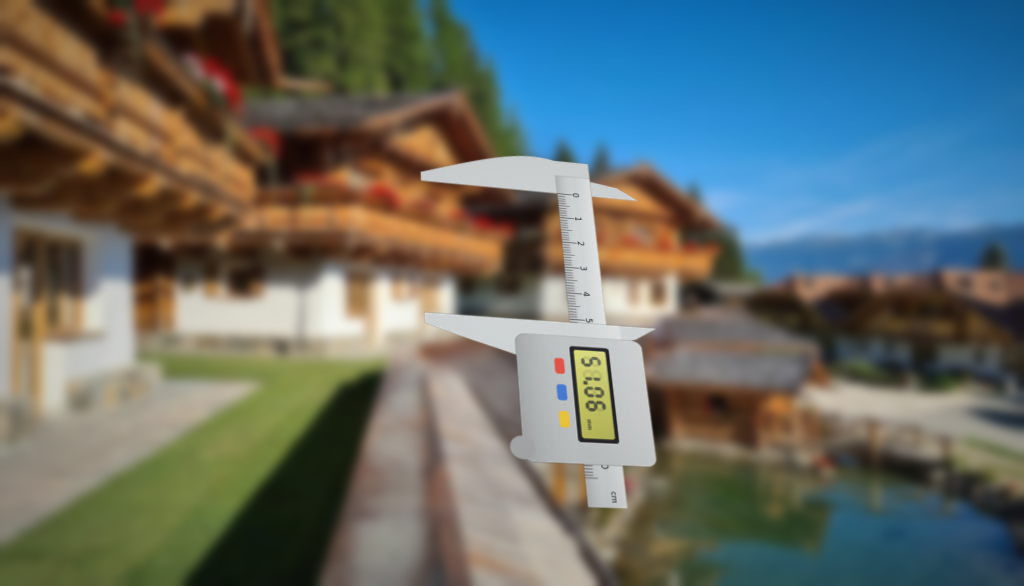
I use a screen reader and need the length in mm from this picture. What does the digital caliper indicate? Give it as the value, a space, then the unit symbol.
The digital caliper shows 51.06 mm
